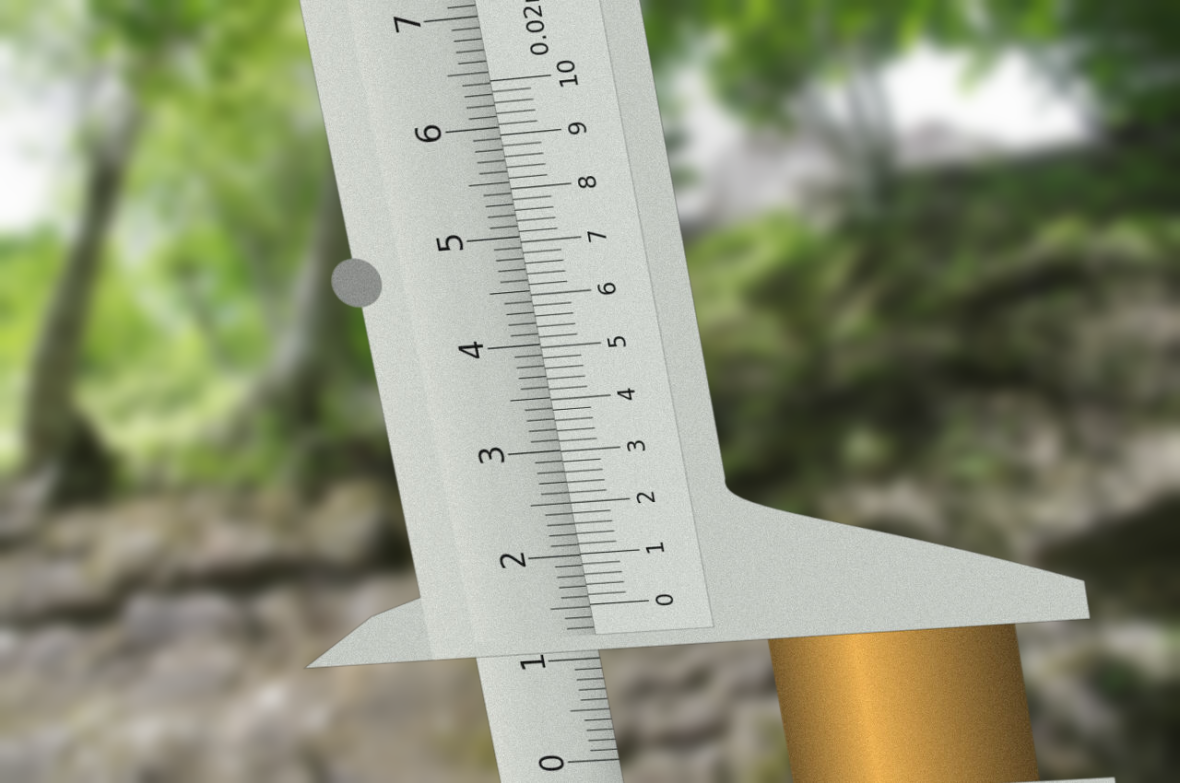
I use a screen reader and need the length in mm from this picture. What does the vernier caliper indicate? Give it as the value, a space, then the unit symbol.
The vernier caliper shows 15.2 mm
